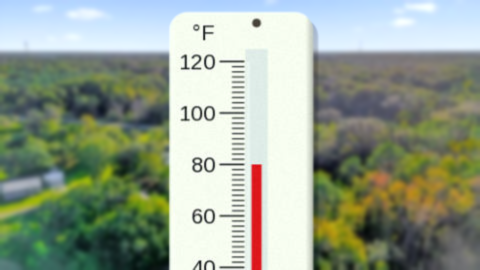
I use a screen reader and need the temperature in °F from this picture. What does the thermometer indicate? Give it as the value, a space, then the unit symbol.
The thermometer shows 80 °F
